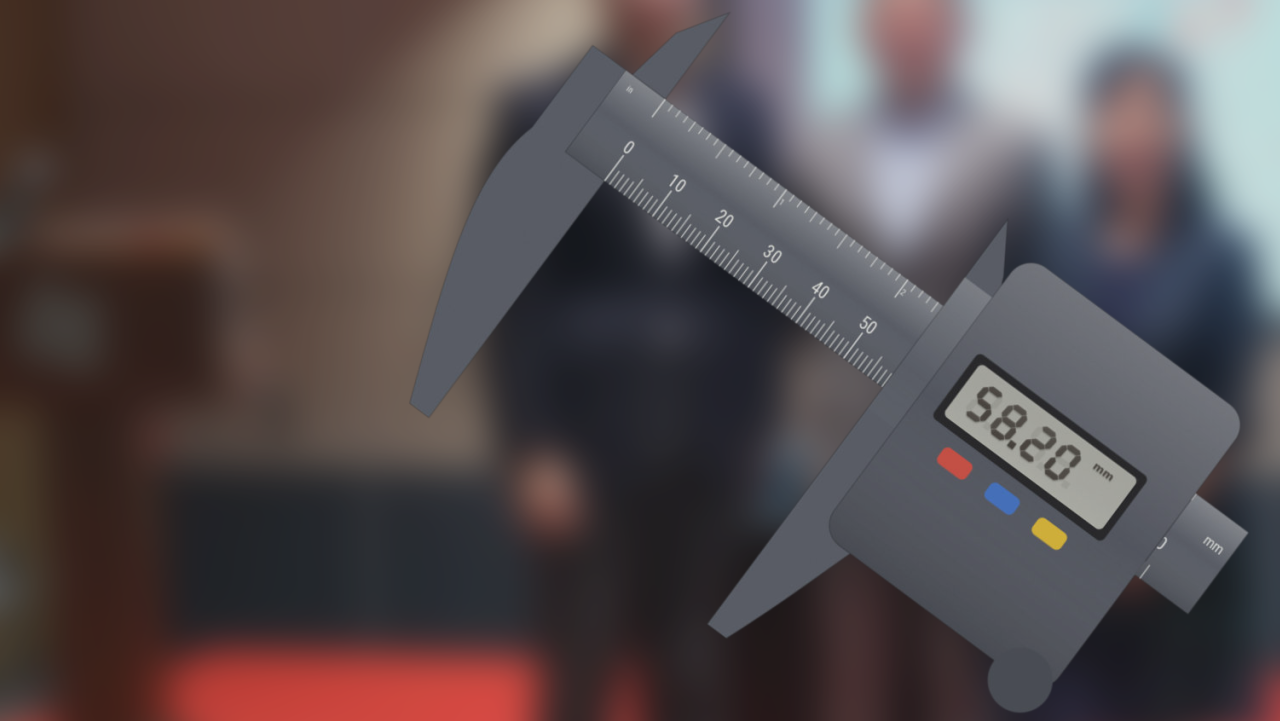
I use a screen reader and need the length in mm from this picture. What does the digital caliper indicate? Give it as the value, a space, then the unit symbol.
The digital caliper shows 58.20 mm
